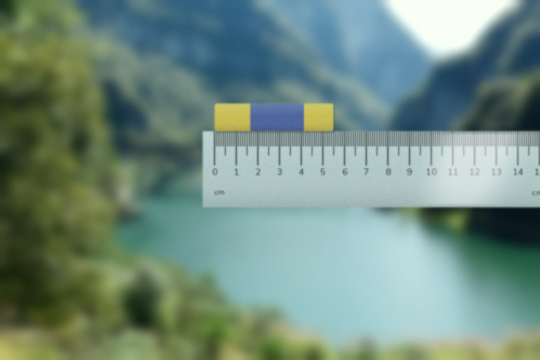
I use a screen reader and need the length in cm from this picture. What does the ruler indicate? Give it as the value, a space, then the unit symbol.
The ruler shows 5.5 cm
